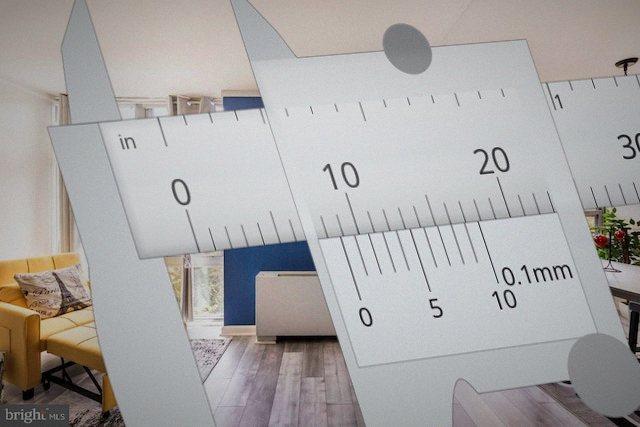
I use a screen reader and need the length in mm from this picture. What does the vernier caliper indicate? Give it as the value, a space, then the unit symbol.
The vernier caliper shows 8.8 mm
